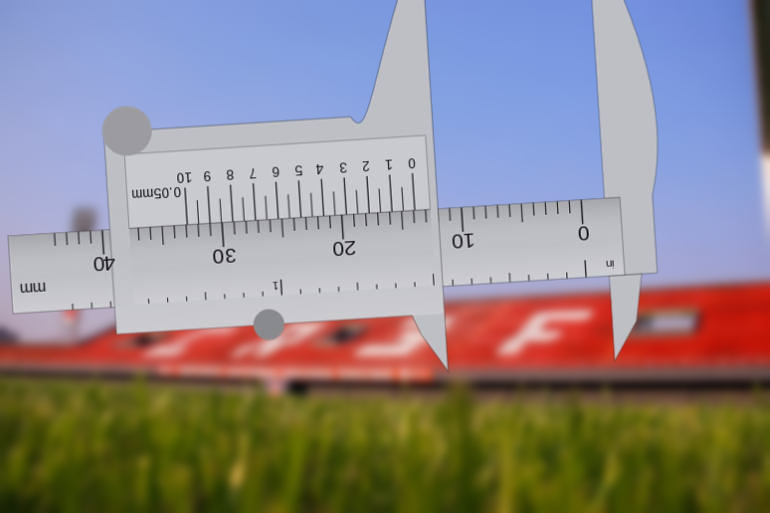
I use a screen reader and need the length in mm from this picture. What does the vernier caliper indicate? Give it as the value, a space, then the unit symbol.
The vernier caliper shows 13.9 mm
